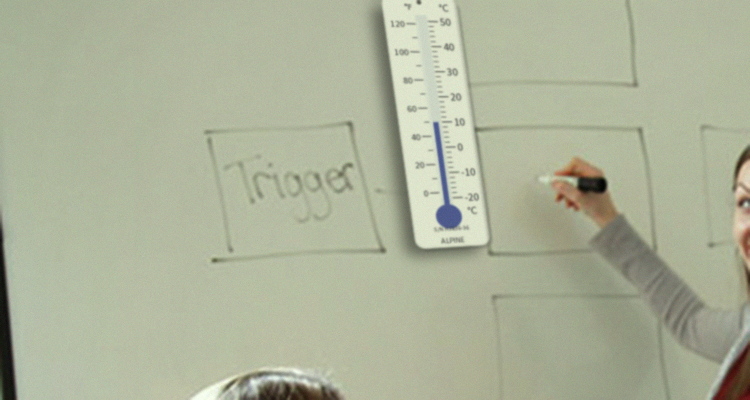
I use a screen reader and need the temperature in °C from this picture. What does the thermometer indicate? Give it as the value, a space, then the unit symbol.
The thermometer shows 10 °C
